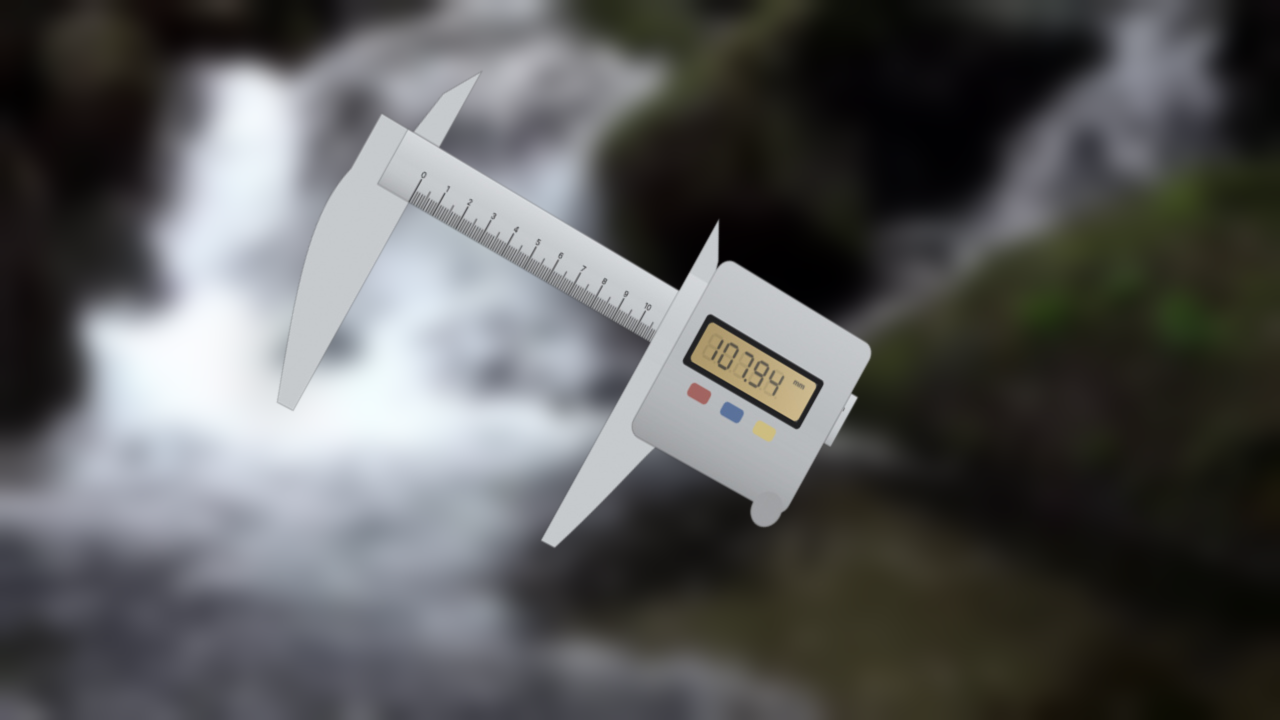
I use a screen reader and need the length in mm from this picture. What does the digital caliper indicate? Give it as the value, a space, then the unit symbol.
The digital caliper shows 107.94 mm
